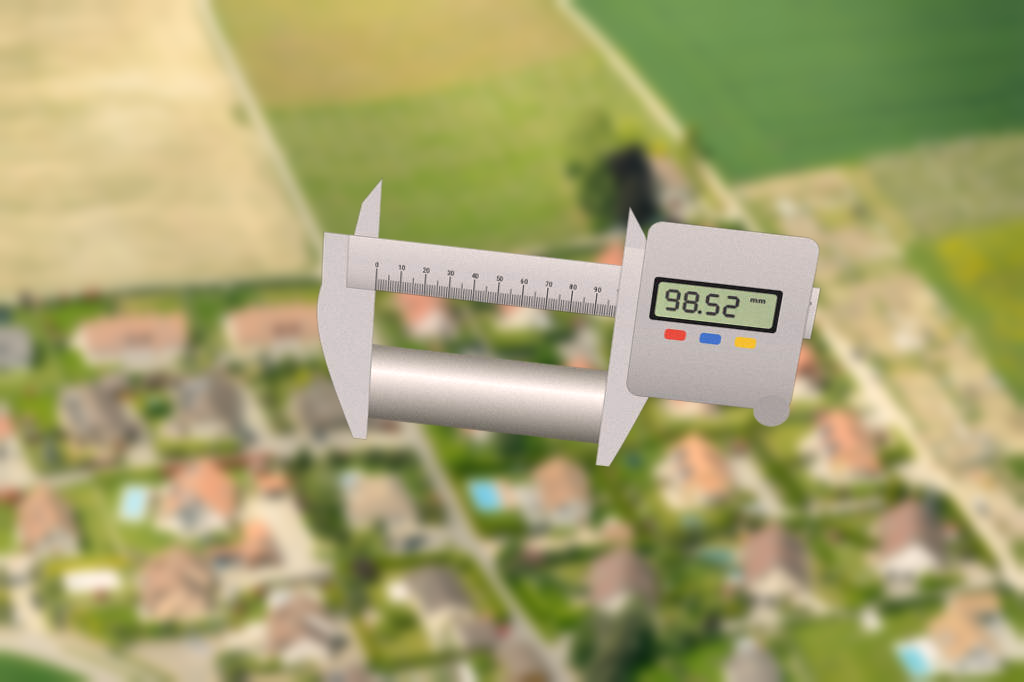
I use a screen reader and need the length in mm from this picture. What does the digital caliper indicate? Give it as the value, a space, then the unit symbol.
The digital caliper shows 98.52 mm
